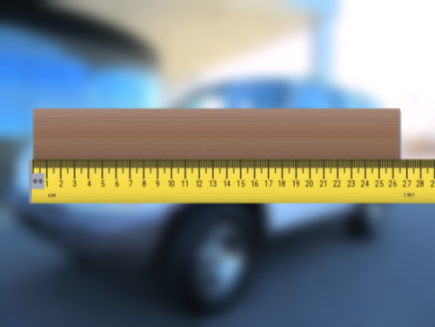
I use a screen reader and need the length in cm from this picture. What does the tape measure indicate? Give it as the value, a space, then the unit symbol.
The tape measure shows 26.5 cm
